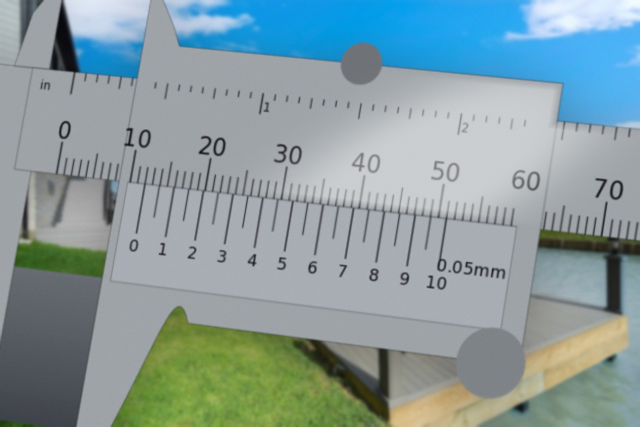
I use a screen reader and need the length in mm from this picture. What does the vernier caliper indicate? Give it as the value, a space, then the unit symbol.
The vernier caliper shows 12.0 mm
